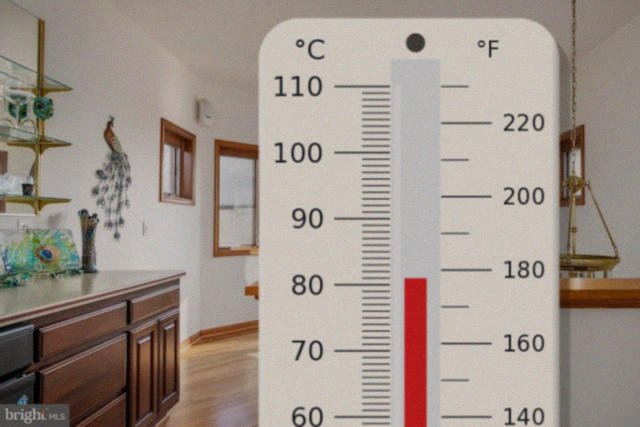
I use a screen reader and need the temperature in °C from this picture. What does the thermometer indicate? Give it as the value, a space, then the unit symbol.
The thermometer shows 81 °C
